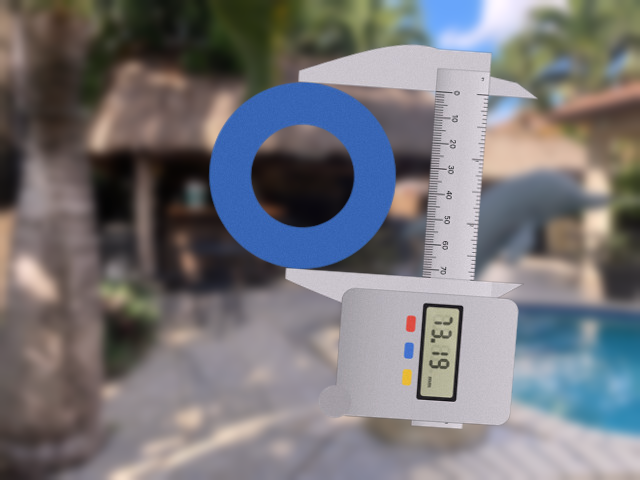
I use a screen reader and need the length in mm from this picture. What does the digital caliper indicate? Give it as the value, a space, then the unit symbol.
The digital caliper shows 73.19 mm
